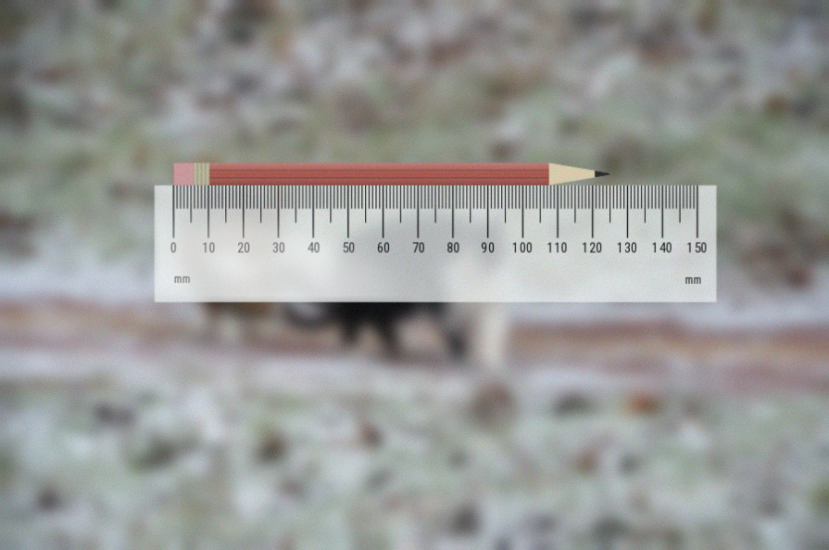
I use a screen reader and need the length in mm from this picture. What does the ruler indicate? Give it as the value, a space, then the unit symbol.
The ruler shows 125 mm
